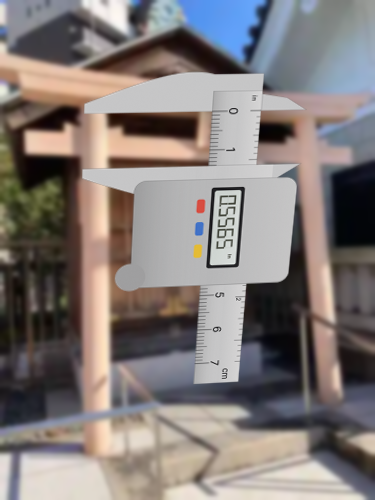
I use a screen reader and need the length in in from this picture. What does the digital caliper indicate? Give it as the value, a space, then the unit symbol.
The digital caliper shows 0.5565 in
